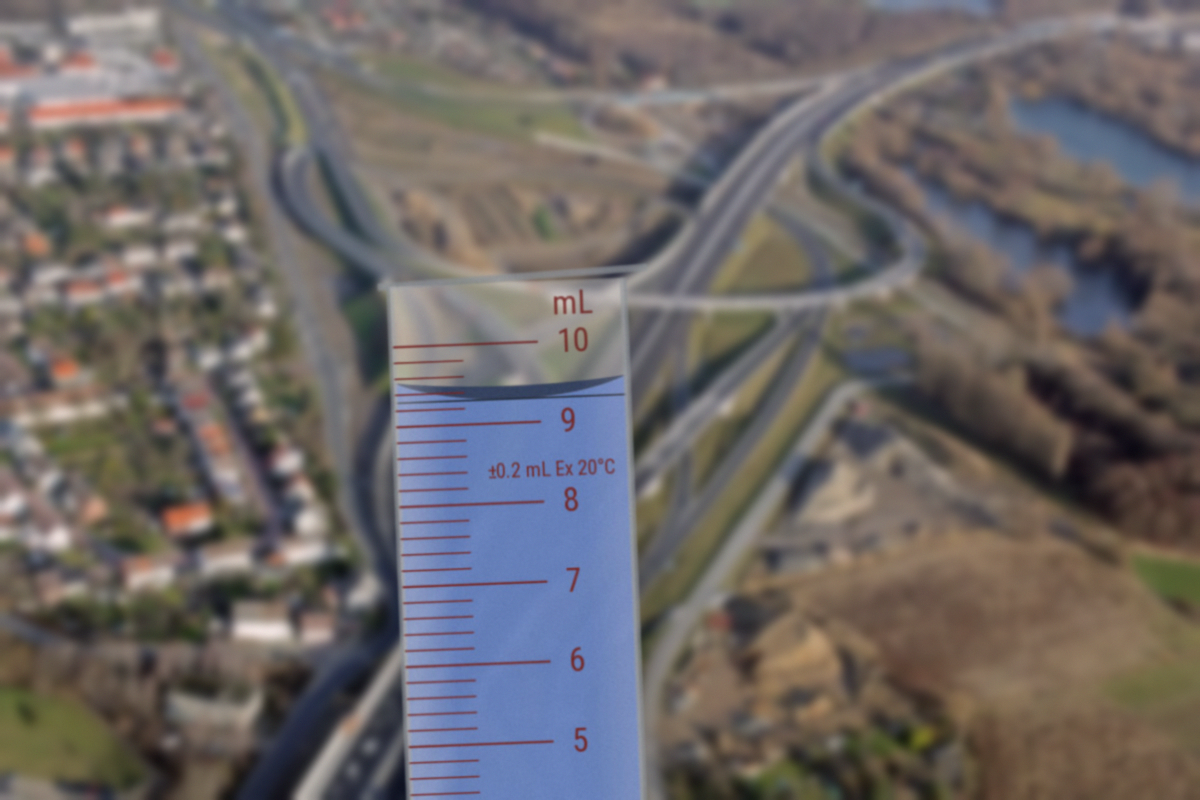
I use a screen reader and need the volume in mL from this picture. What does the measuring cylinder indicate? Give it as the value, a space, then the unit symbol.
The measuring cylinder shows 9.3 mL
